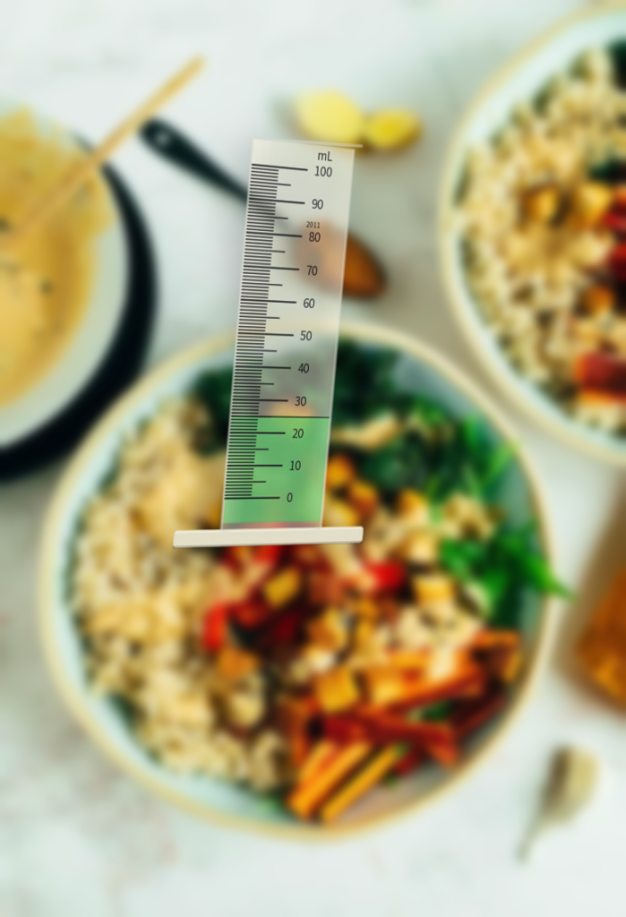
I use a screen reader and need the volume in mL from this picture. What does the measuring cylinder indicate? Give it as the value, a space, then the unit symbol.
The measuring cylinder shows 25 mL
